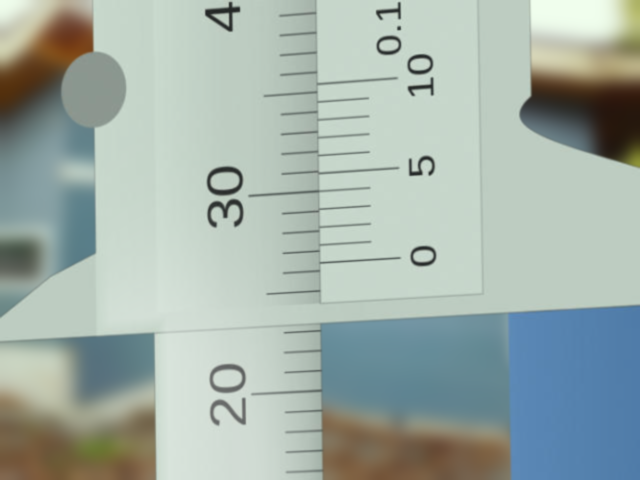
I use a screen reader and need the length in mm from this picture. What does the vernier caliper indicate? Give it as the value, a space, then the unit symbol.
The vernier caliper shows 26.4 mm
